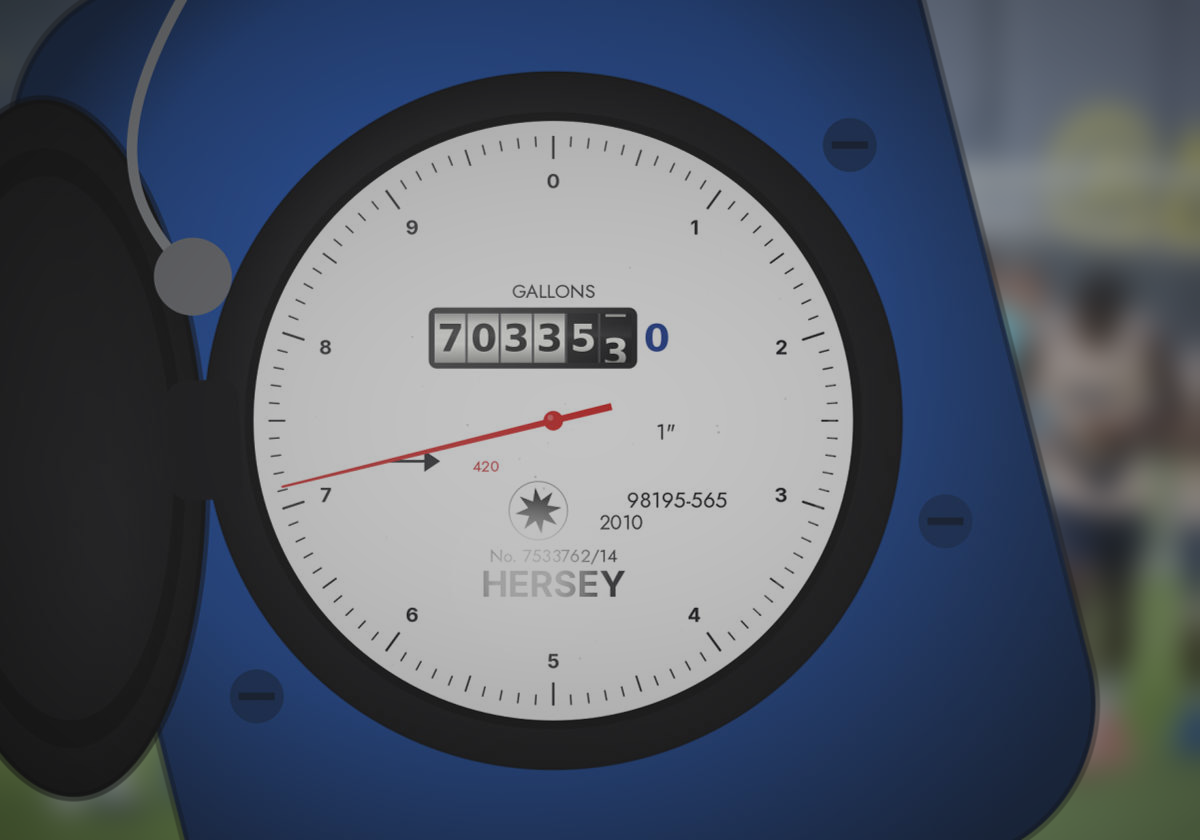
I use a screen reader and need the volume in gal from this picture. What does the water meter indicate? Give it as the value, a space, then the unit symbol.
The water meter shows 7033527.1 gal
